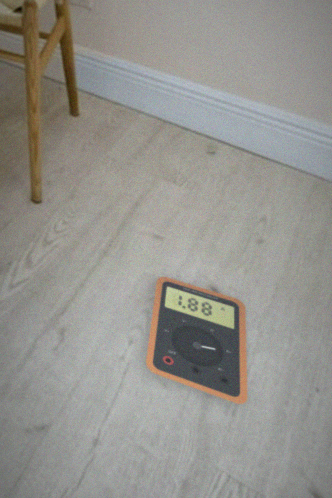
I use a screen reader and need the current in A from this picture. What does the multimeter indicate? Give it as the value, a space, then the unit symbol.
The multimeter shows 1.88 A
